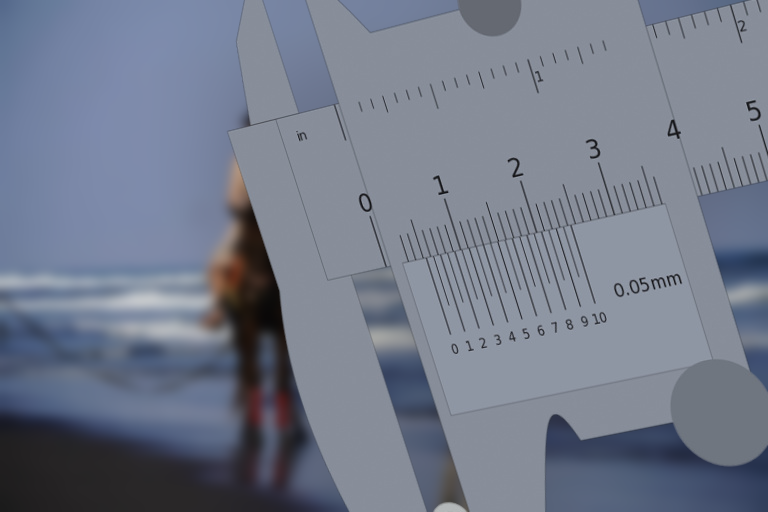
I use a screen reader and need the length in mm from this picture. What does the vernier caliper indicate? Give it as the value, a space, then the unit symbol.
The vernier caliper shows 5.4 mm
